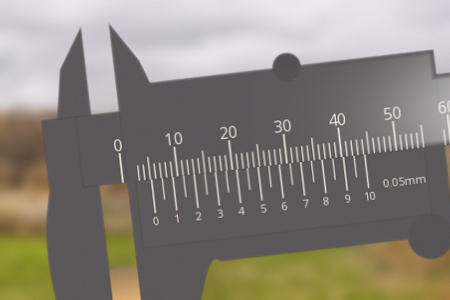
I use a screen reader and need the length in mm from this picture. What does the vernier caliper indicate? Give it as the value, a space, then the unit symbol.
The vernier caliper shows 5.2 mm
